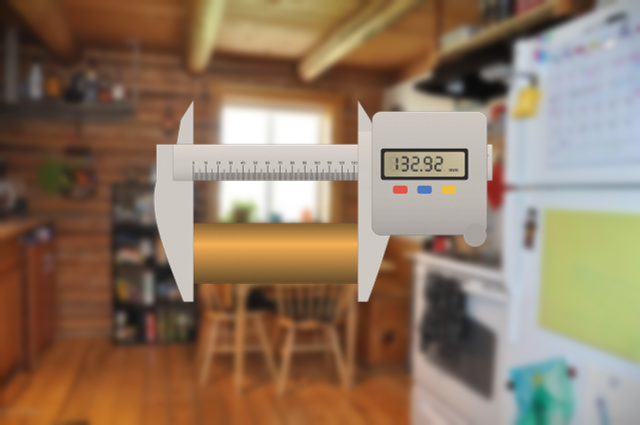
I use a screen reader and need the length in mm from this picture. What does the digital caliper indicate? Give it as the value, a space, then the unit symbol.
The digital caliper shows 132.92 mm
